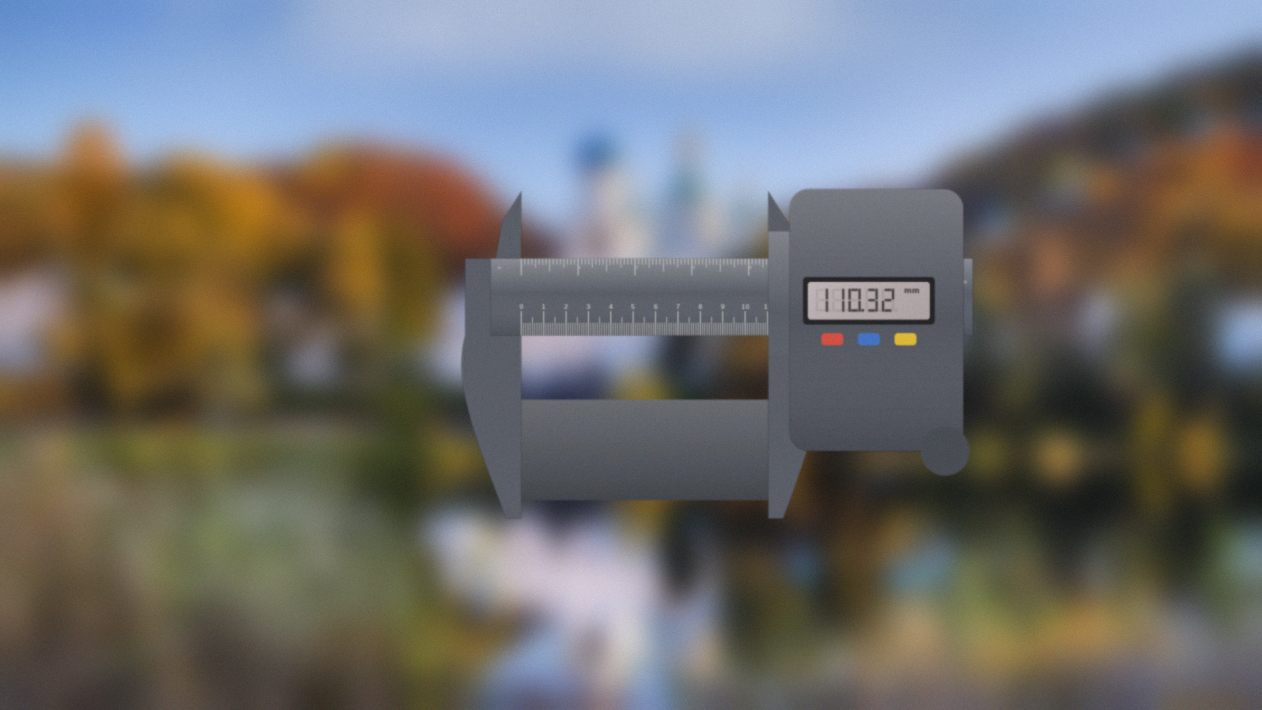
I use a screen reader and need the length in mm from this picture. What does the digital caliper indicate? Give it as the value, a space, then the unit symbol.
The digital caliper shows 110.32 mm
